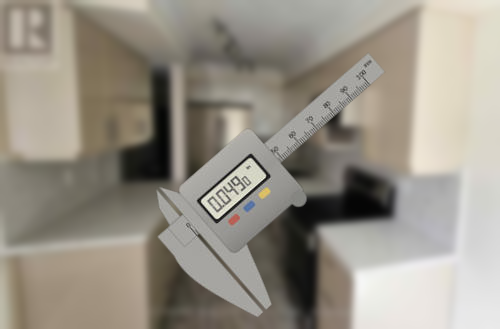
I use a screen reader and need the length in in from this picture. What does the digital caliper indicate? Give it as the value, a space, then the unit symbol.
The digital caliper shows 0.0490 in
